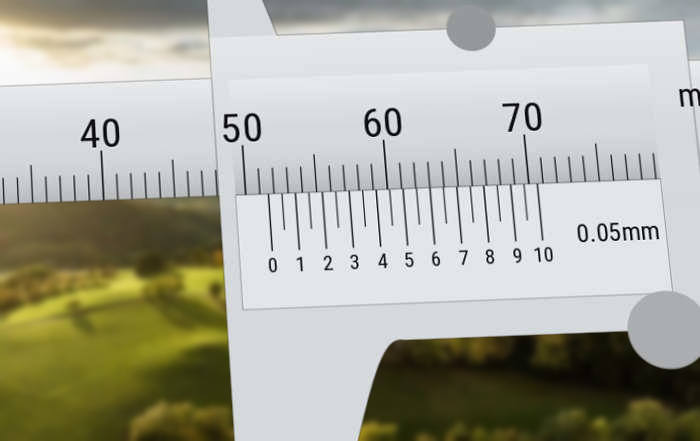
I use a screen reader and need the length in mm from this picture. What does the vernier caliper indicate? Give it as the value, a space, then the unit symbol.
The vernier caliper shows 51.6 mm
